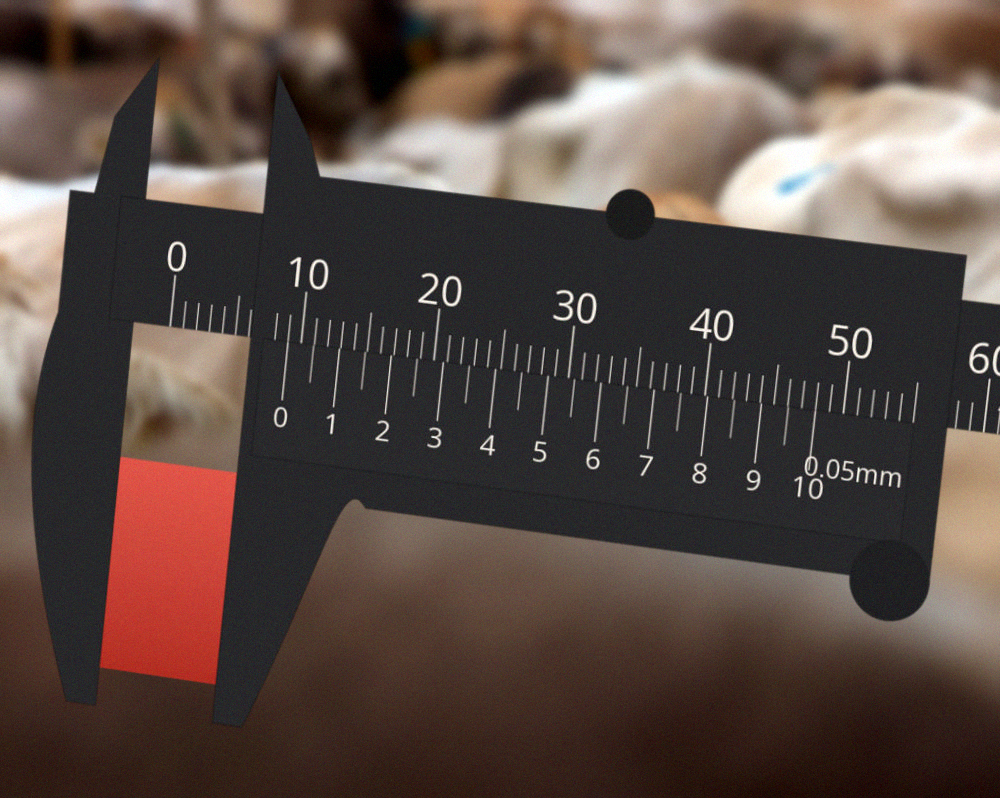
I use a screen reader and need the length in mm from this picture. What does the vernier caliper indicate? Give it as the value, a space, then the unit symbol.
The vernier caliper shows 9.0 mm
